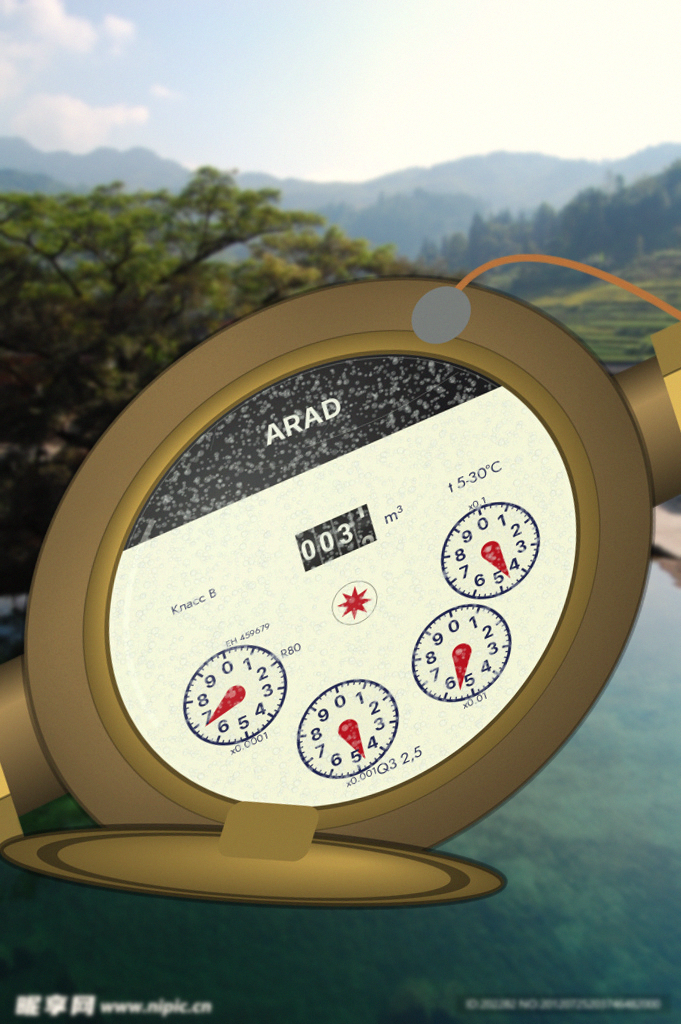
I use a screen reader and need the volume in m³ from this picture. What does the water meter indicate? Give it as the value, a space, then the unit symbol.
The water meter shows 31.4546 m³
